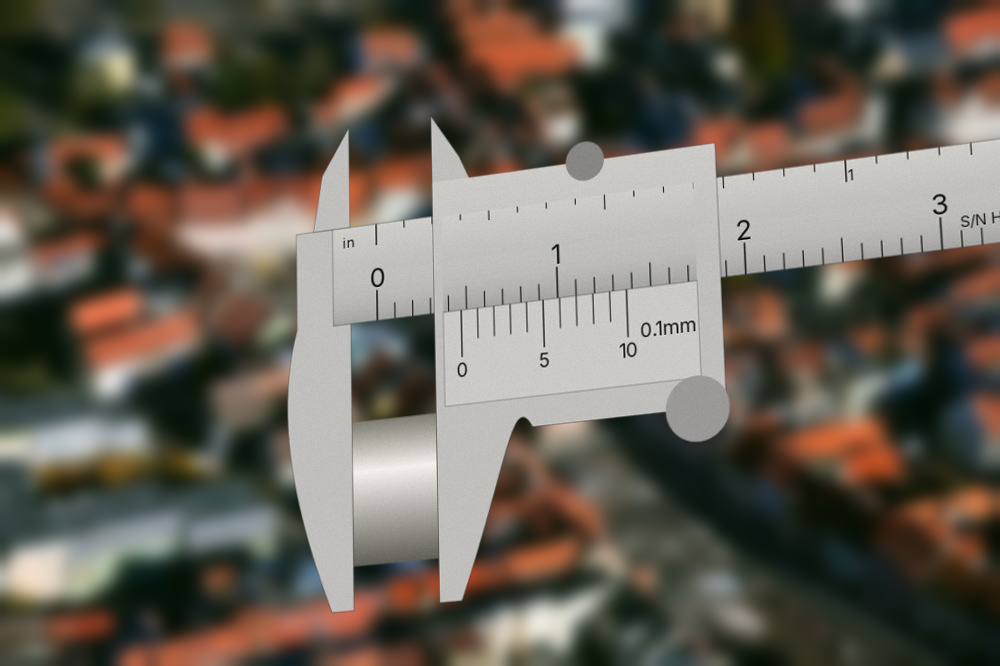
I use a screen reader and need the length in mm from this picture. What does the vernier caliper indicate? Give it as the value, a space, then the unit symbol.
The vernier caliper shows 4.7 mm
